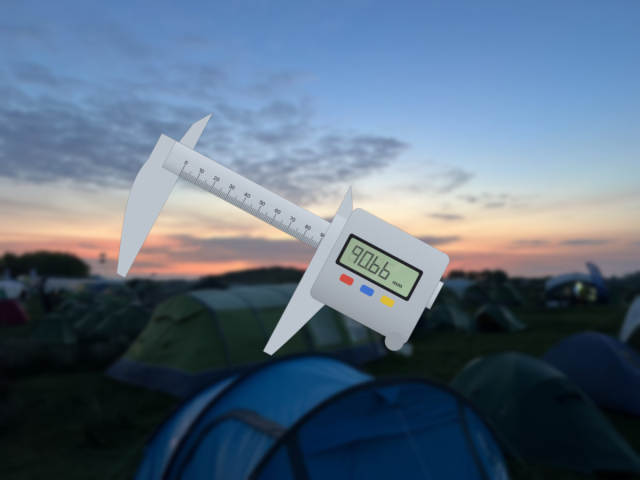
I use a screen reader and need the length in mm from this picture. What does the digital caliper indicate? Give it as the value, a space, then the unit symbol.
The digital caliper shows 90.66 mm
